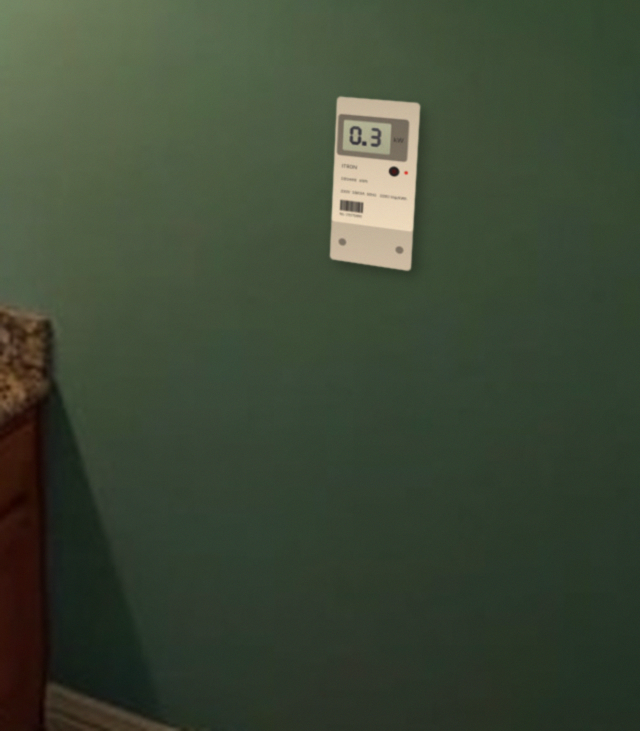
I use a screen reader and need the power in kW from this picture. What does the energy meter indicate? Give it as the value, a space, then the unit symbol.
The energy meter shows 0.3 kW
